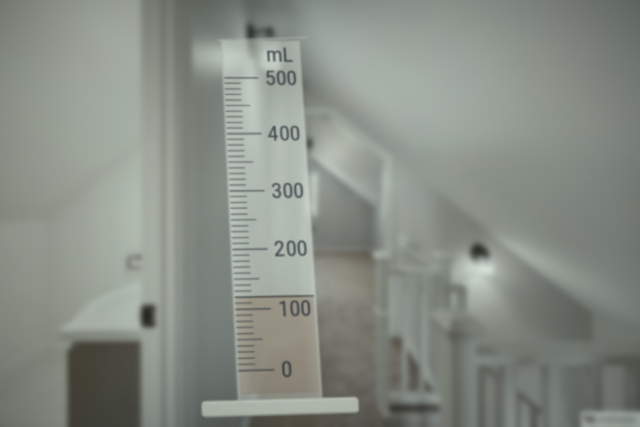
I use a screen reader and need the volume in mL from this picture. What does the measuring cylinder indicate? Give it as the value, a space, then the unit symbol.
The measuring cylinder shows 120 mL
